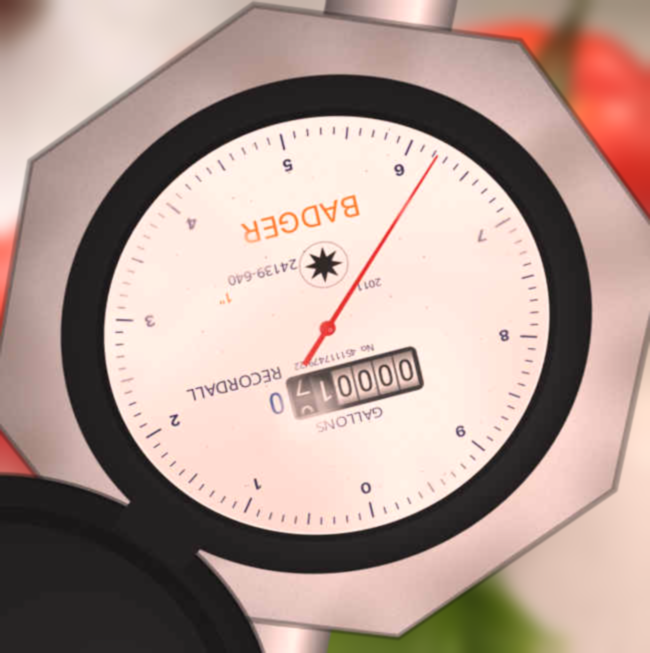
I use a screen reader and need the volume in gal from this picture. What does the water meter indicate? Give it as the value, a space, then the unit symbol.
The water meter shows 166.2 gal
